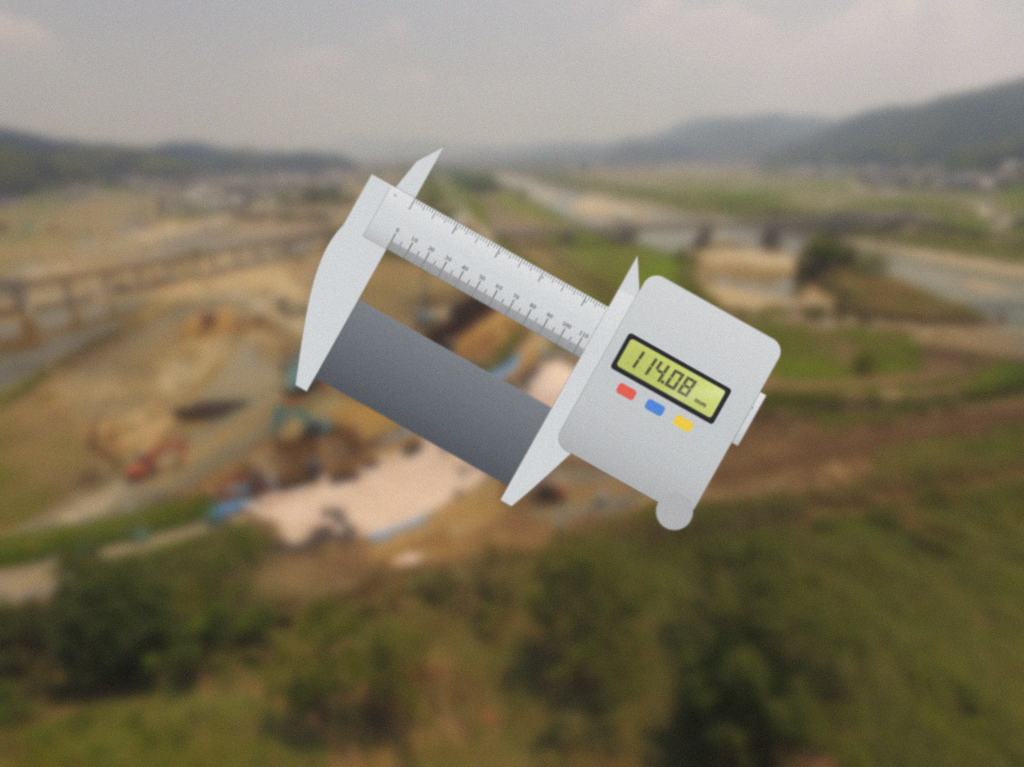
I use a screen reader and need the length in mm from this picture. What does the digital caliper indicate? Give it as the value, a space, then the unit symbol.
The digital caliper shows 114.08 mm
